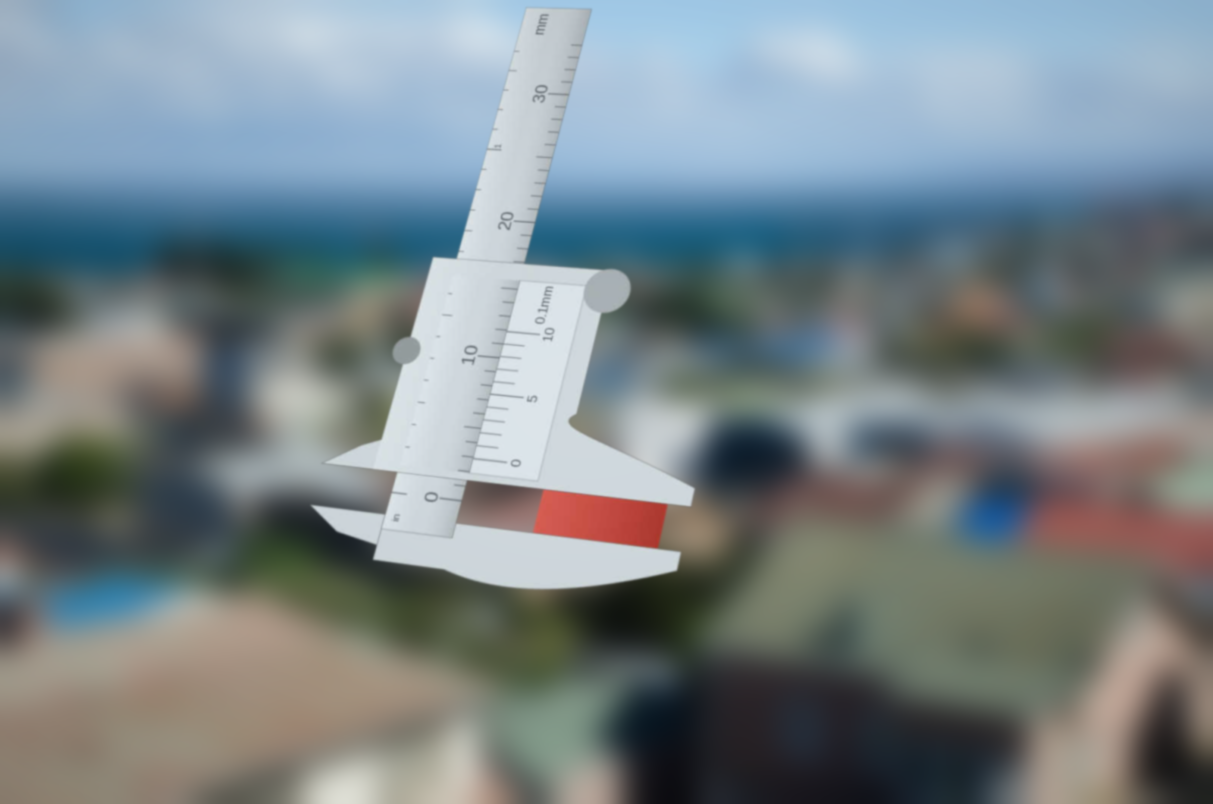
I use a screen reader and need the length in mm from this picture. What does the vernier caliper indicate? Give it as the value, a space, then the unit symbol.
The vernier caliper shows 2.9 mm
